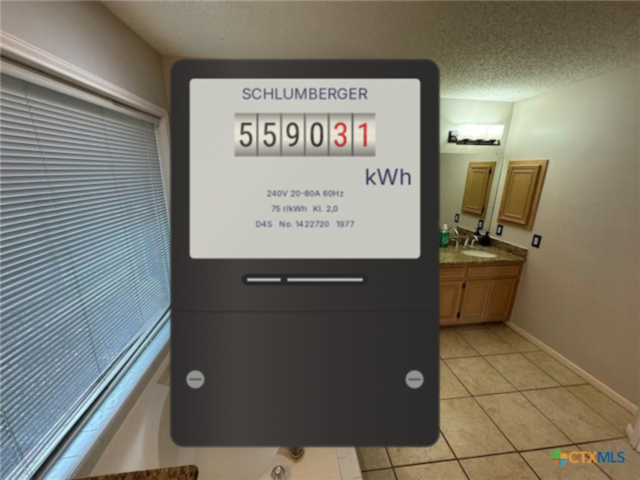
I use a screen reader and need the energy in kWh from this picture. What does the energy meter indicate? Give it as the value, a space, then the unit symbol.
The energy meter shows 5590.31 kWh
